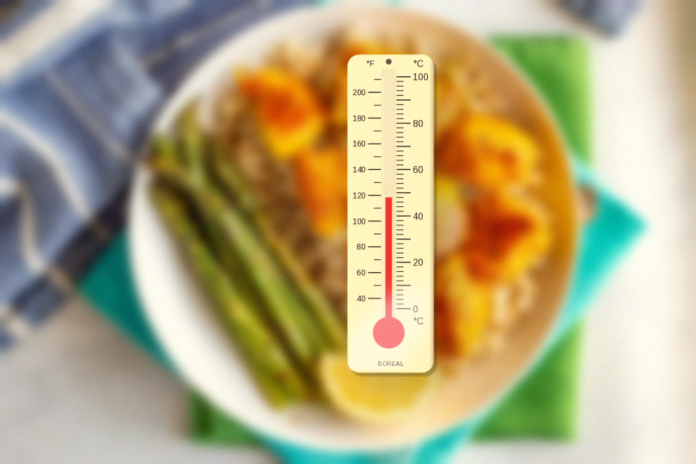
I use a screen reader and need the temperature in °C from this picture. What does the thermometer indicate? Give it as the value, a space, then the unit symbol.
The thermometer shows 48 °C
